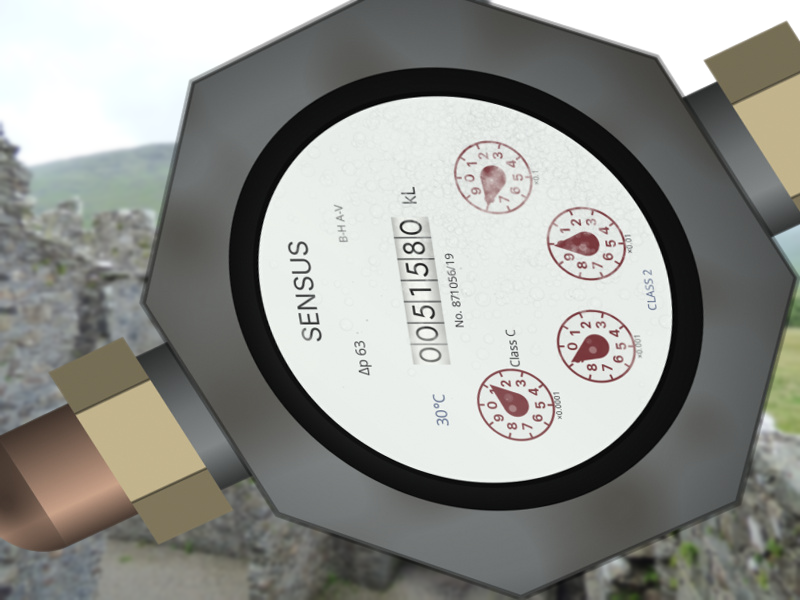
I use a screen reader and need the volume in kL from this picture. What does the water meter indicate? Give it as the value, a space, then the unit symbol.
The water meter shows 51580.7991 kL
